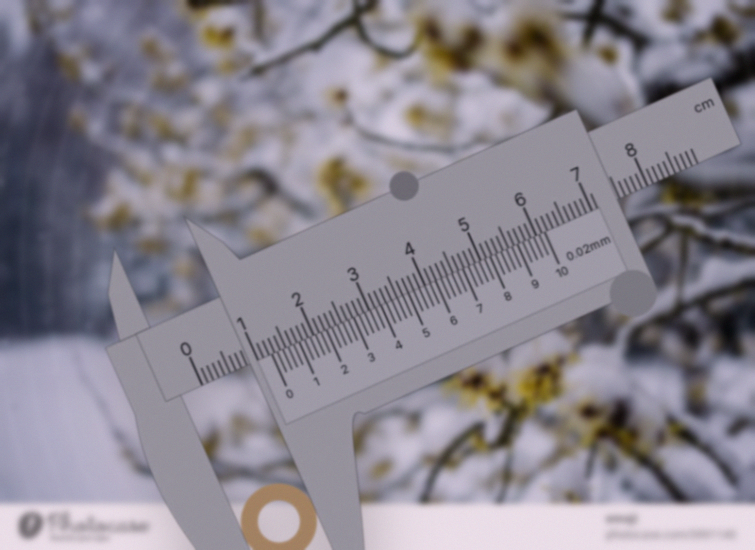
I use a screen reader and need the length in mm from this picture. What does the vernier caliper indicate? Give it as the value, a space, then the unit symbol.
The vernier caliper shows 12.5 mm
